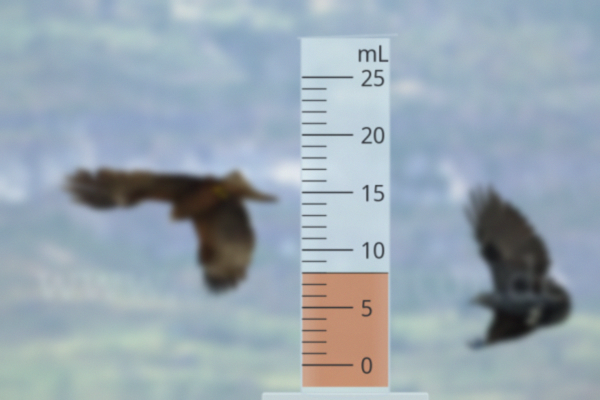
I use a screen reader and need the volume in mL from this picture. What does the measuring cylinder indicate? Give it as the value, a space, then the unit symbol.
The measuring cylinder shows 8 mL
